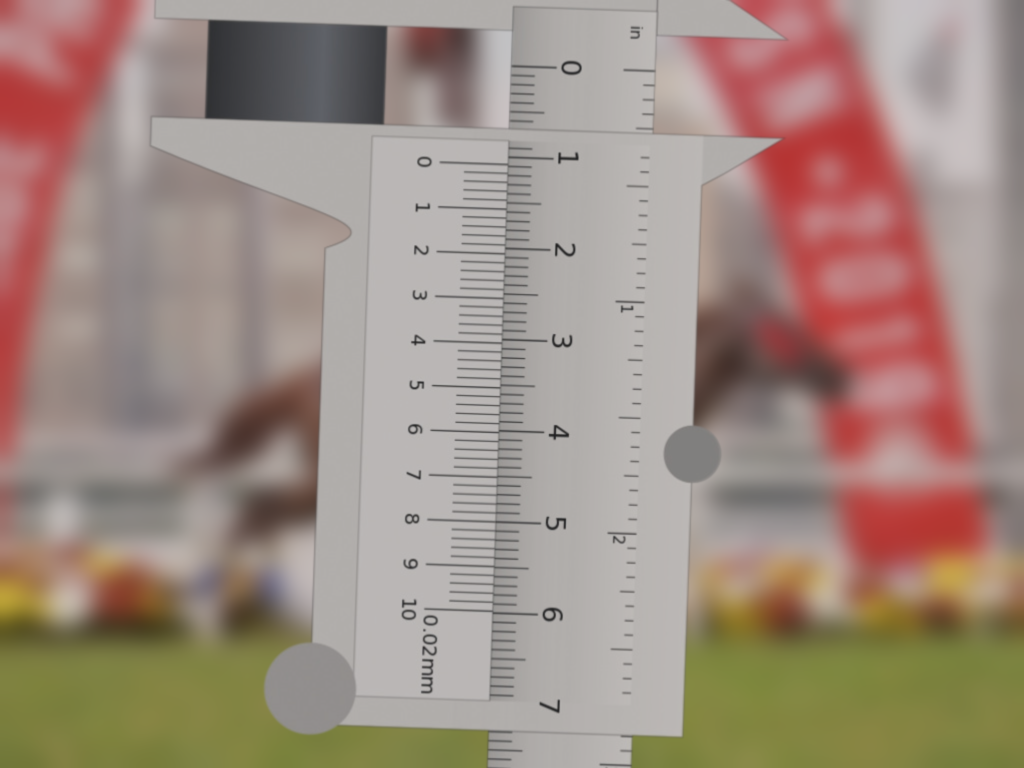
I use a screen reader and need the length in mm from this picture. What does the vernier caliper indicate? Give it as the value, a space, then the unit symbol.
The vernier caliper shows 10.8 mm
